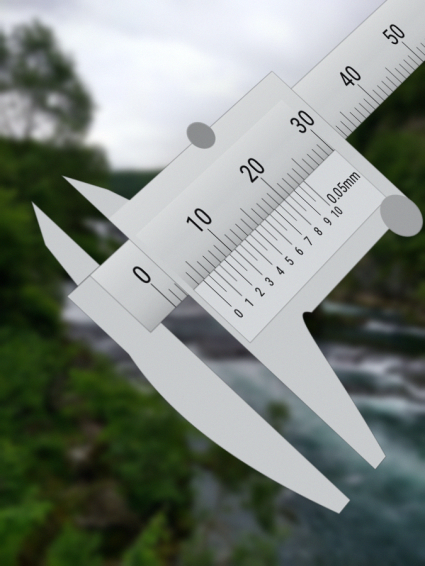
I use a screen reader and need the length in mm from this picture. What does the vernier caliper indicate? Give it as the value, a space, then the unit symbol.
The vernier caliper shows 4.8 mm
